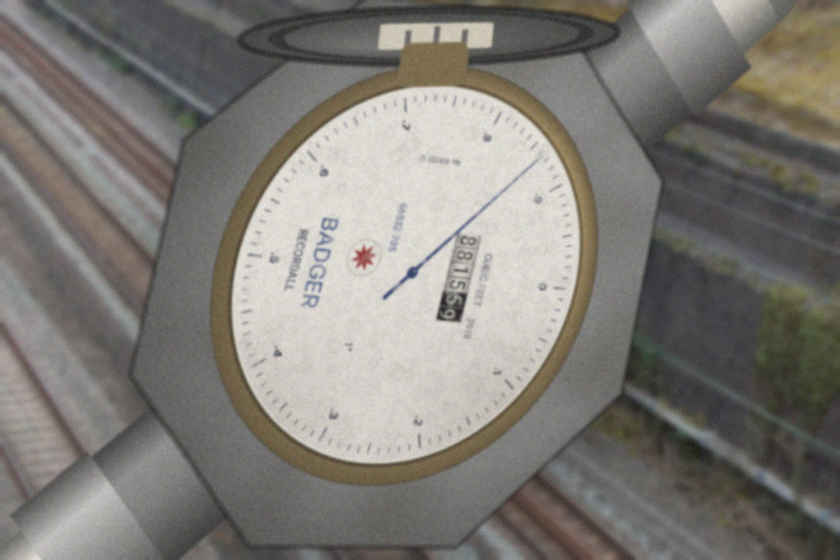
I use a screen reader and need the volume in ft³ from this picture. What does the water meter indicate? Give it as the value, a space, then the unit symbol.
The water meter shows 881558.86 ft³
